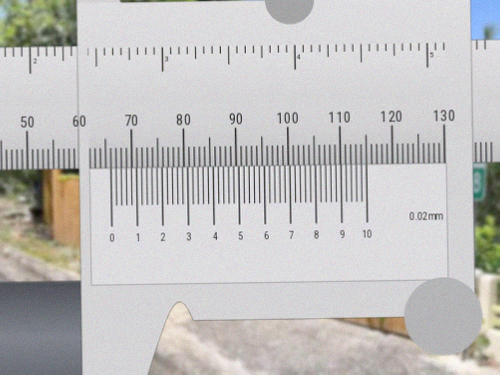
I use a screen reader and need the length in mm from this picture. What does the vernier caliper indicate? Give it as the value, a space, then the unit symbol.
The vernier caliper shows 66.0 mm
